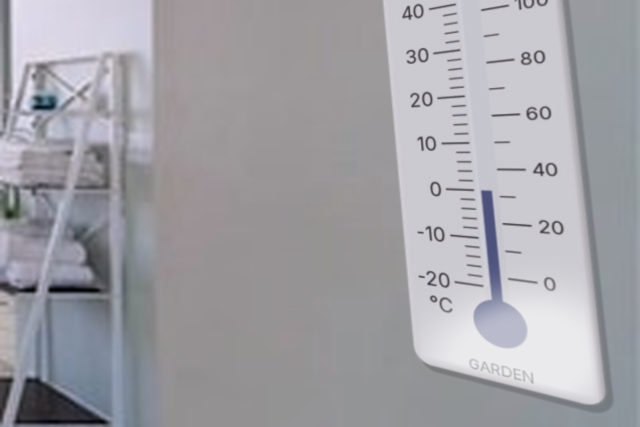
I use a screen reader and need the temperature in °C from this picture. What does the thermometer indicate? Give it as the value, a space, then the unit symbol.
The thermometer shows 0 °C
